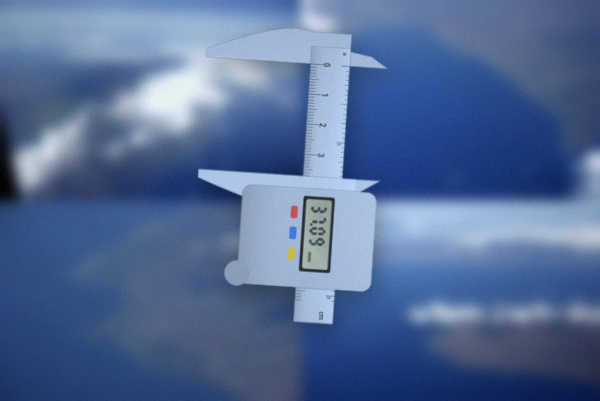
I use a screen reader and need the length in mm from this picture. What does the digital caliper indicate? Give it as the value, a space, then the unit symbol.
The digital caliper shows 37.09 mm
